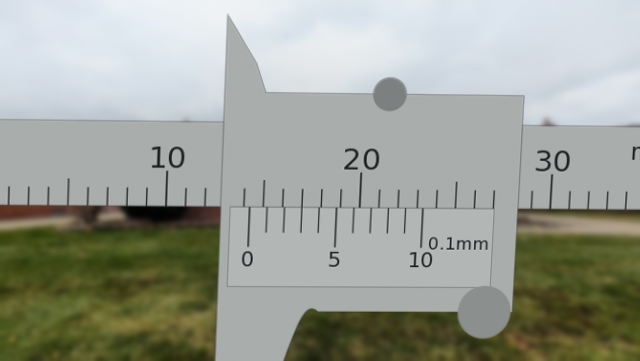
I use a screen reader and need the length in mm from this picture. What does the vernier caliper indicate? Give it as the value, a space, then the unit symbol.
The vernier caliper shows 14.3 mm
